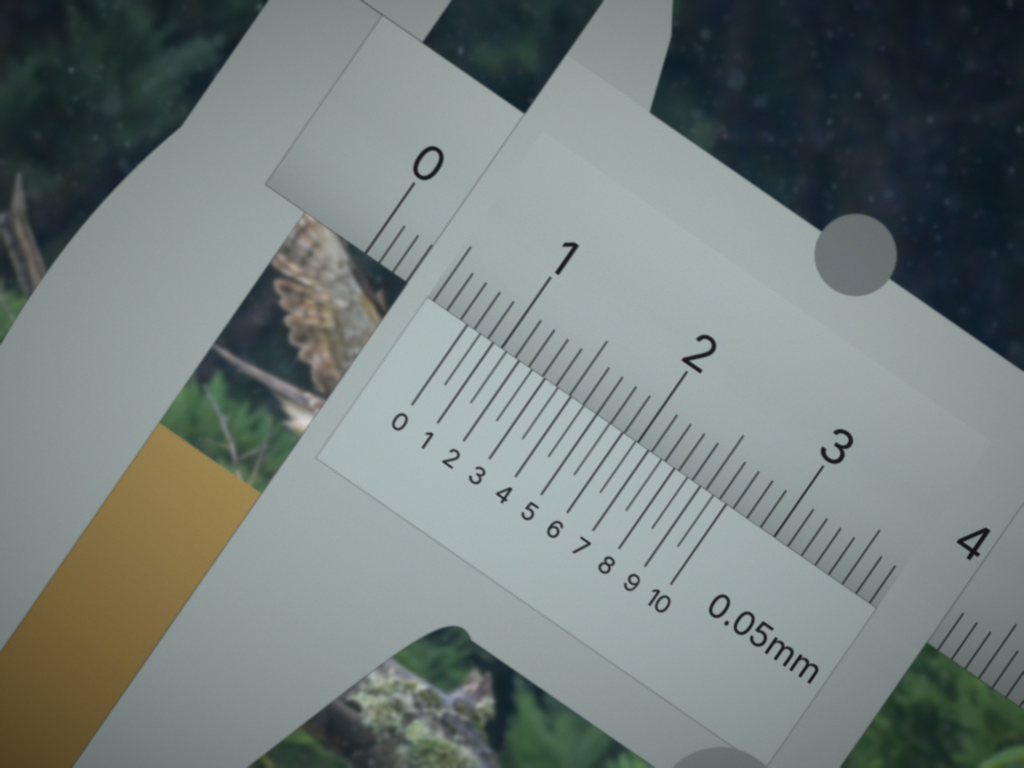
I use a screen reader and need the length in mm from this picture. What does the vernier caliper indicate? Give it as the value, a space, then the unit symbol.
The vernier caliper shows 7.5 mm
